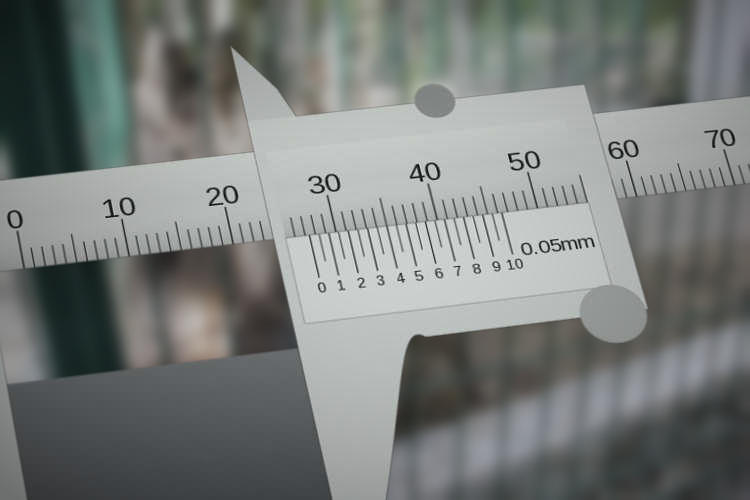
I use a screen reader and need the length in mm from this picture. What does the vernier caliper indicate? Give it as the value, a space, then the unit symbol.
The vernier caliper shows 27.4 mm
